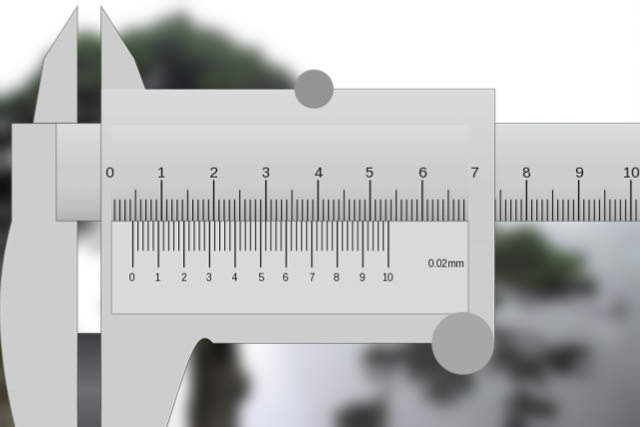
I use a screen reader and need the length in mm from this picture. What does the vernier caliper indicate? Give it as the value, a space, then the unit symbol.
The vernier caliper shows 4.5 mm
